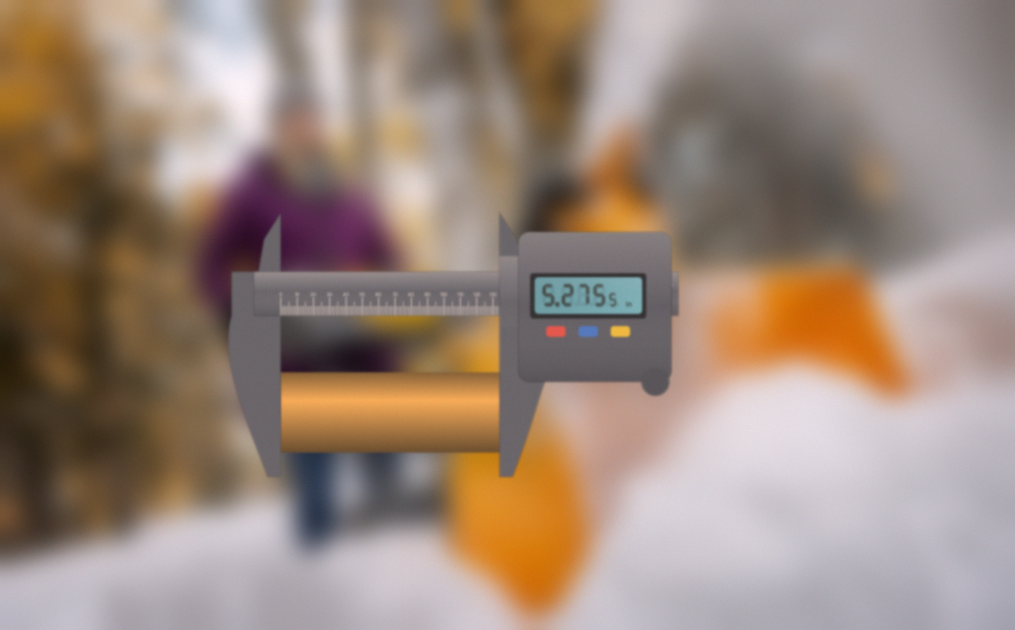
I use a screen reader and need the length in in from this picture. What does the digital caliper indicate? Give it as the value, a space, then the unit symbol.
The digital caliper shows 5.2755 in
